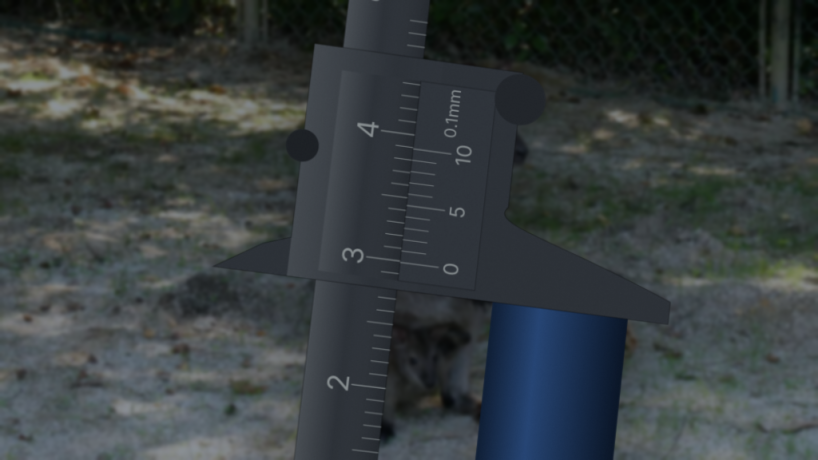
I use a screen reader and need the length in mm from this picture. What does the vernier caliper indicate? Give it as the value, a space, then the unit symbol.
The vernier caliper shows 29.9 mm
